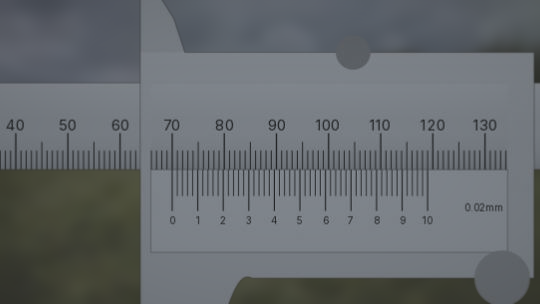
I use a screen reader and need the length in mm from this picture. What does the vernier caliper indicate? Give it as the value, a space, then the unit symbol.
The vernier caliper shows 70.0 mm
